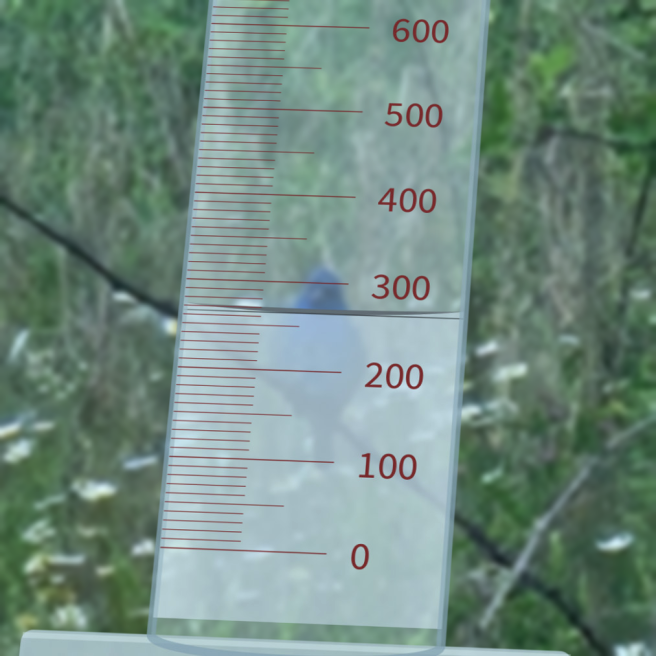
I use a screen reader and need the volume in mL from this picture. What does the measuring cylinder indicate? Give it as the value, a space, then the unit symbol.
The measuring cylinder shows 265 mL
